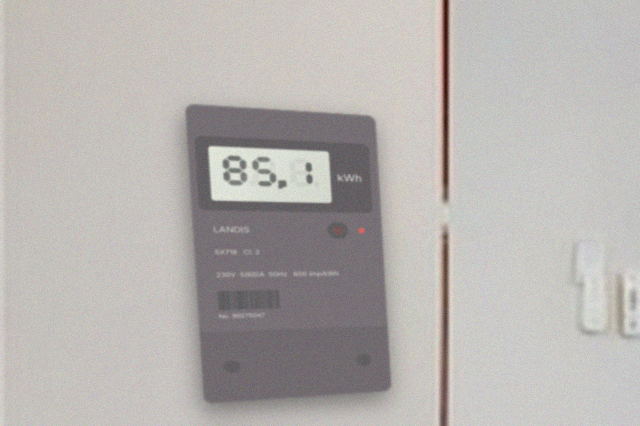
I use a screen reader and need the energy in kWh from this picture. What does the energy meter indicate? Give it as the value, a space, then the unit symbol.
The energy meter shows 85.1 kWh
